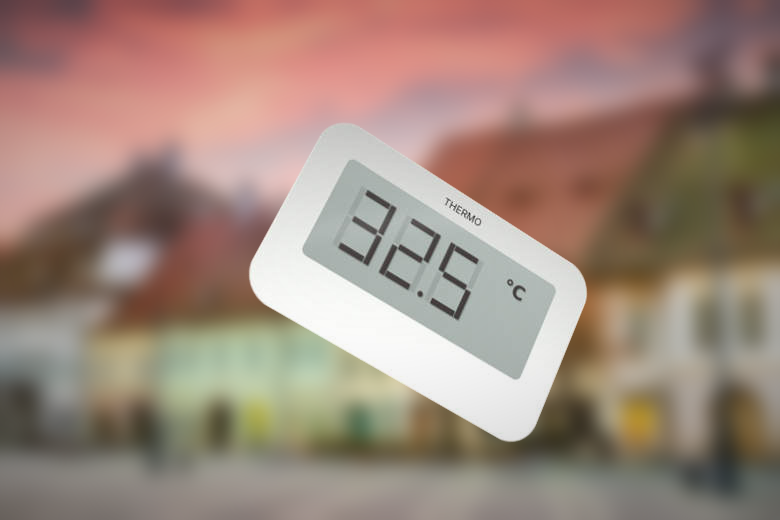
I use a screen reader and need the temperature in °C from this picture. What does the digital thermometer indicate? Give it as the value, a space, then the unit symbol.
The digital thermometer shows 32.5 °C
